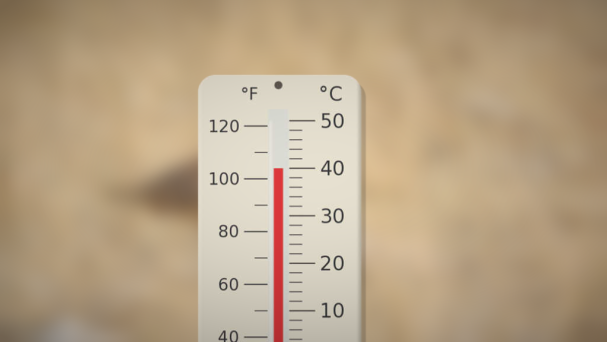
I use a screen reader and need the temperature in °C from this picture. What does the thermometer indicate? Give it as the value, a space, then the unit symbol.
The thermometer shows 40 °C
